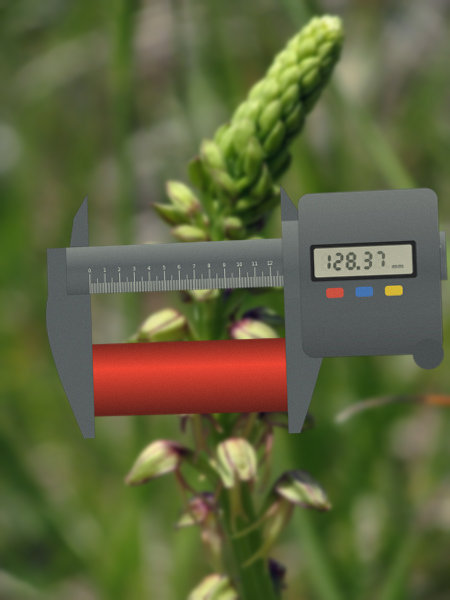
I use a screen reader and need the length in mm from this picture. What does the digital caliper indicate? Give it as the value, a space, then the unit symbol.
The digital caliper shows 128.37 mm
